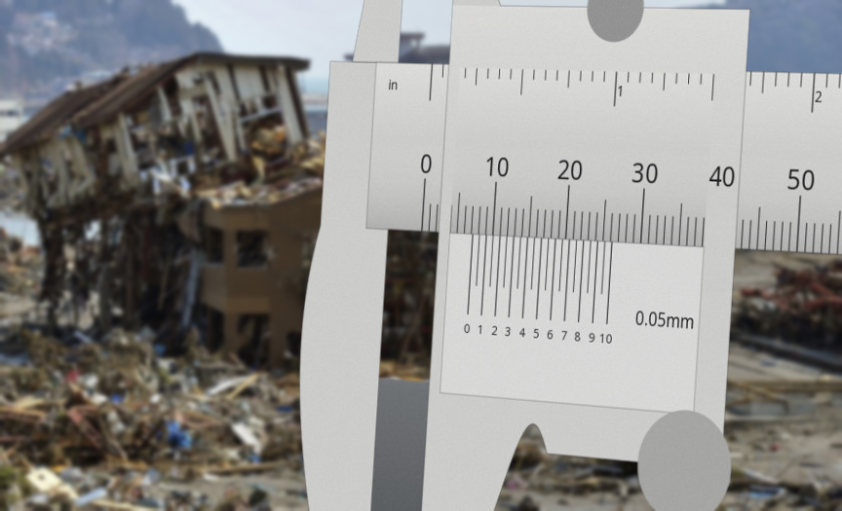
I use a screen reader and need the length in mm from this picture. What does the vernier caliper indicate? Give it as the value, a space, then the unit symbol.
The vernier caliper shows 7.2 mm
